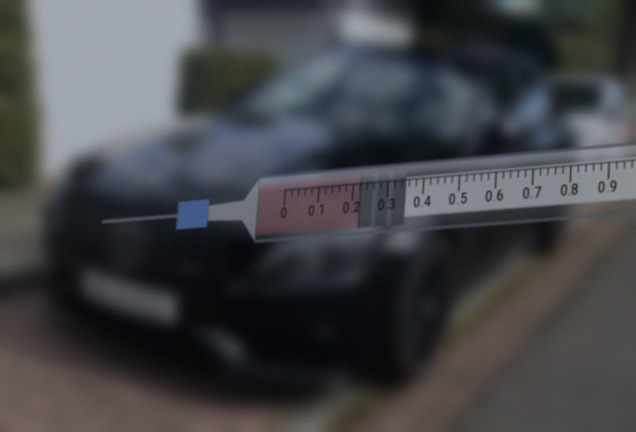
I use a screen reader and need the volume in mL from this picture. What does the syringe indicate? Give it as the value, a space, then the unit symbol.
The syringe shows 0.22 mL
